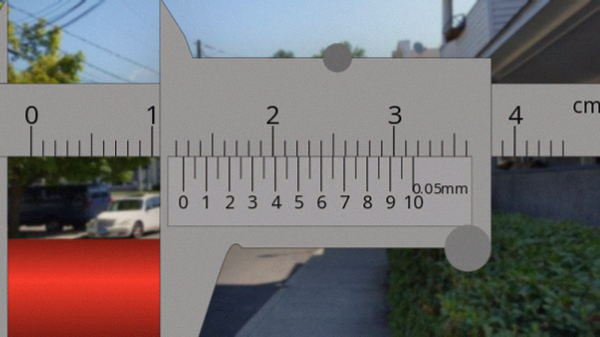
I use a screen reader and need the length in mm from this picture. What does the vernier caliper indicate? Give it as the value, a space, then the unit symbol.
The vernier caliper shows 12.6 mm
